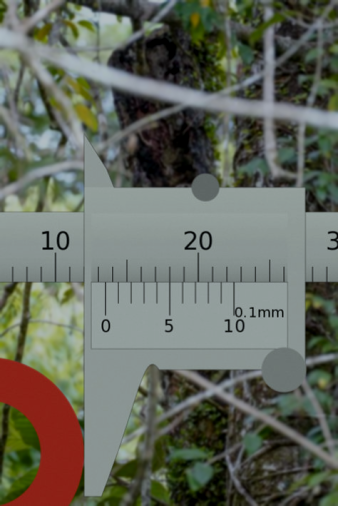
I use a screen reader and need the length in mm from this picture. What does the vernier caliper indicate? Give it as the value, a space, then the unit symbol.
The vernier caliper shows 13.5 mm
